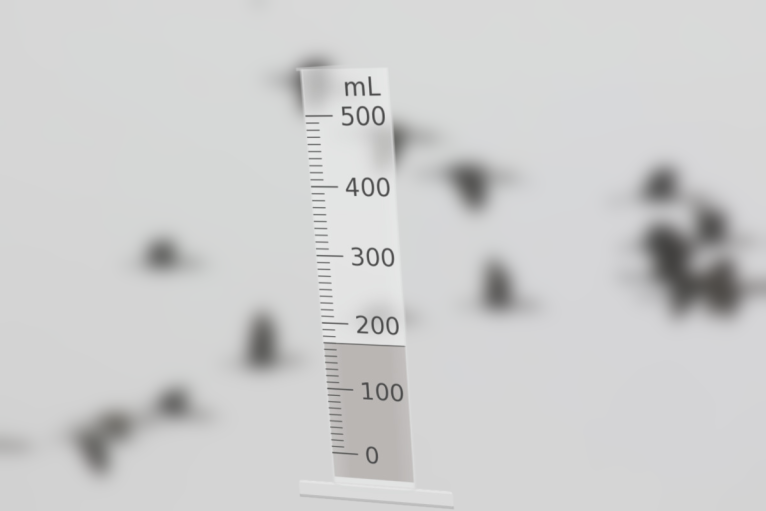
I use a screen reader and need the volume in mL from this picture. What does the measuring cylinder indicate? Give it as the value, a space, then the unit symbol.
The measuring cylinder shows 170 mL
